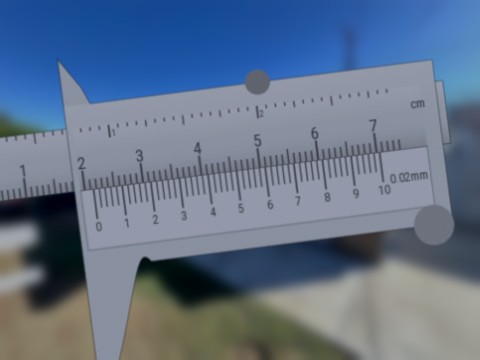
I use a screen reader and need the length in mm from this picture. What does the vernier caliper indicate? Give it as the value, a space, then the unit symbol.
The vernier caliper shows 21.5 mm
